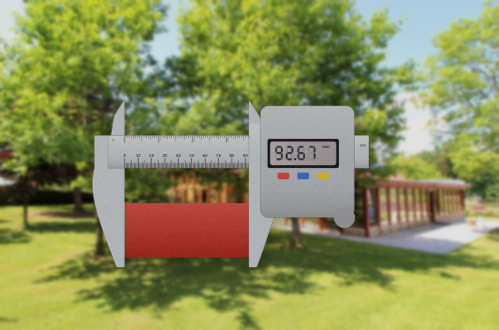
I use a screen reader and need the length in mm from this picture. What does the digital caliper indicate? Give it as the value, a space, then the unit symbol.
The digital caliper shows 92.67 mm
